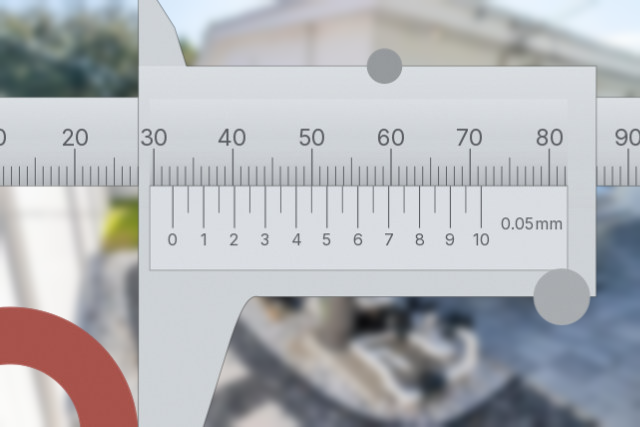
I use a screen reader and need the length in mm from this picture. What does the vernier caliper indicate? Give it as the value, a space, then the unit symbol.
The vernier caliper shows 32.4 mm
